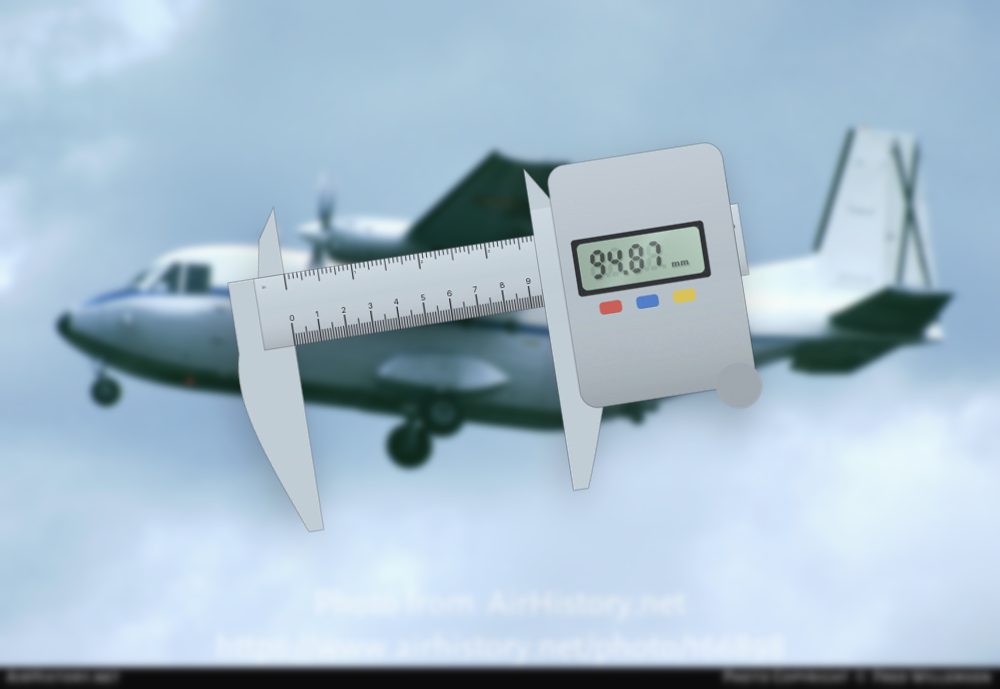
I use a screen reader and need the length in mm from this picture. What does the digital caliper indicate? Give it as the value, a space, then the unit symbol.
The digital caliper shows 94.87 mm
